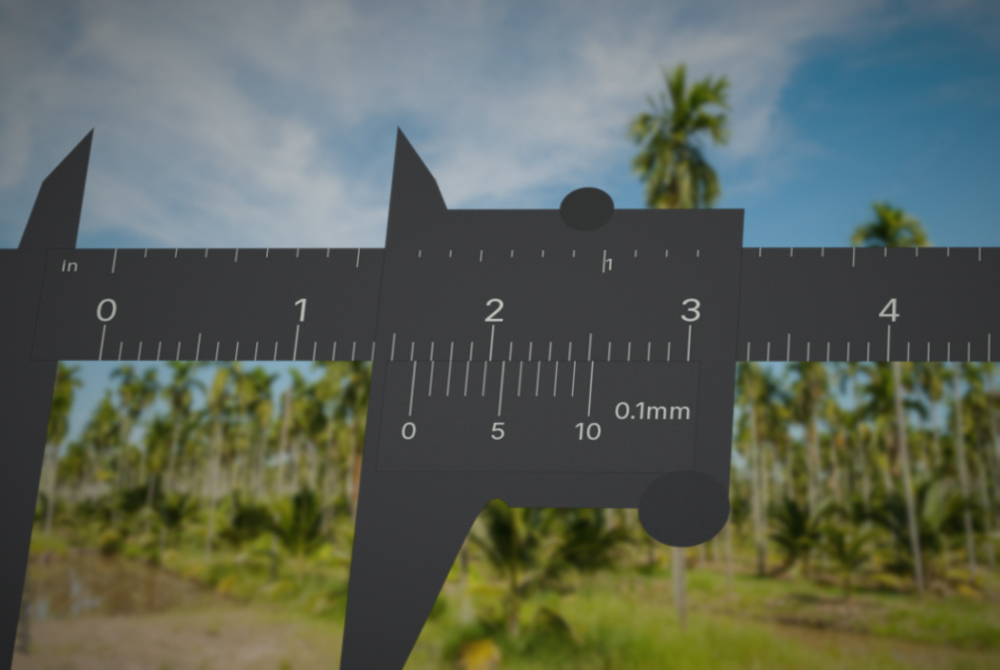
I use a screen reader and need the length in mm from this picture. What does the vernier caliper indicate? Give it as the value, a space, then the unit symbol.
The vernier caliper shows 16.2 mm
